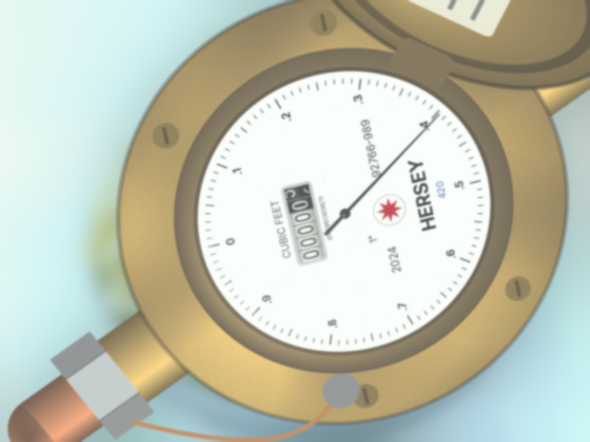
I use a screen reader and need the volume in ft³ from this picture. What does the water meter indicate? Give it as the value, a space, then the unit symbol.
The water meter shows 5.40 ft³
